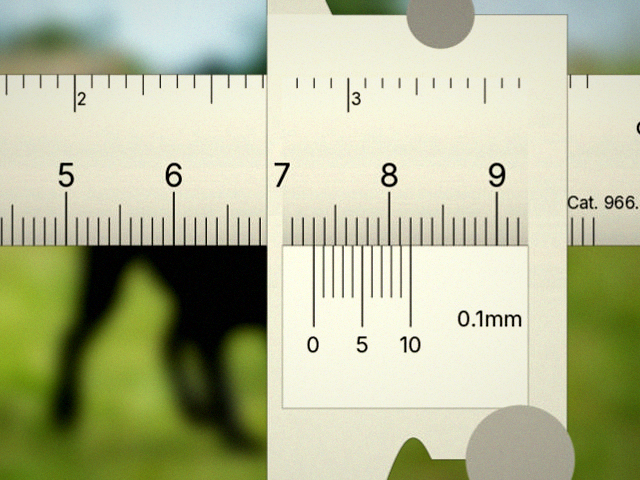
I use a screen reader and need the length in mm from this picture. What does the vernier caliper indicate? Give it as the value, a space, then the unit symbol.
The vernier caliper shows 73.0 mm
